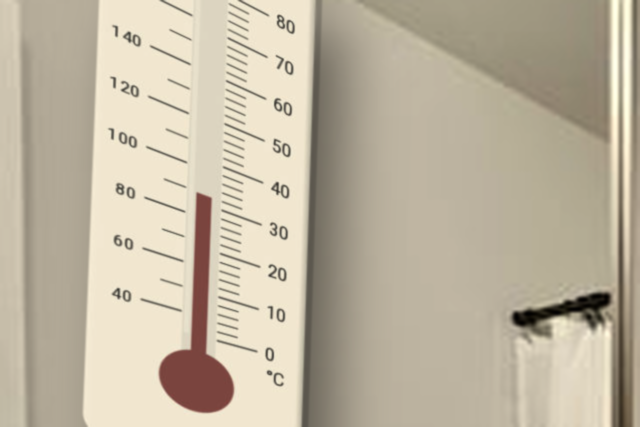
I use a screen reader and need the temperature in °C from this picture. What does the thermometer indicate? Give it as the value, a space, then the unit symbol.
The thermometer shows 32 °C
